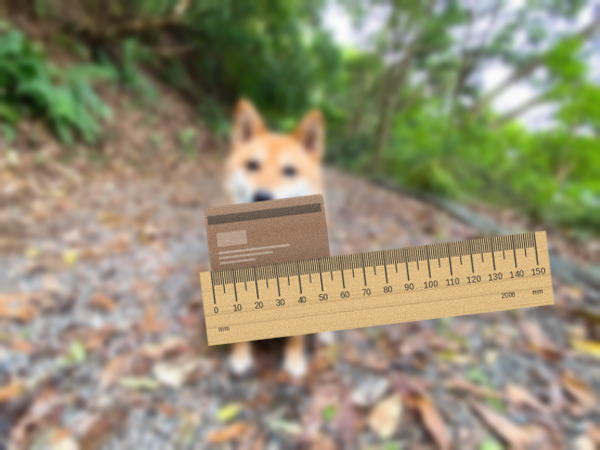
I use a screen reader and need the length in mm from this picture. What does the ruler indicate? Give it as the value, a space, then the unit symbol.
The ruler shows 55 mm
